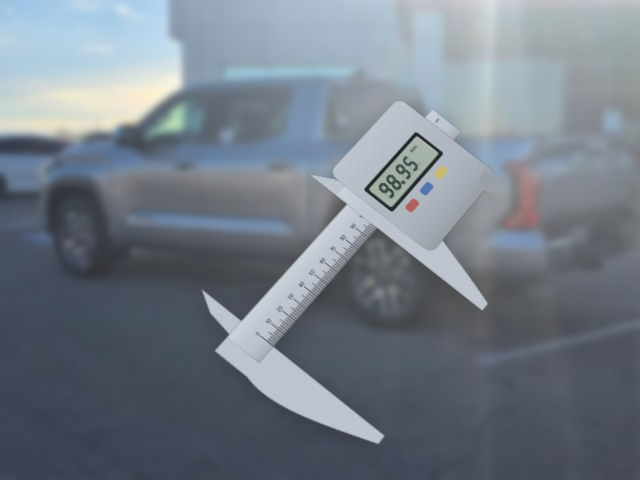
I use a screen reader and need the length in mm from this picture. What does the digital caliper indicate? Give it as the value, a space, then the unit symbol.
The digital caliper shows 98.95 mm
